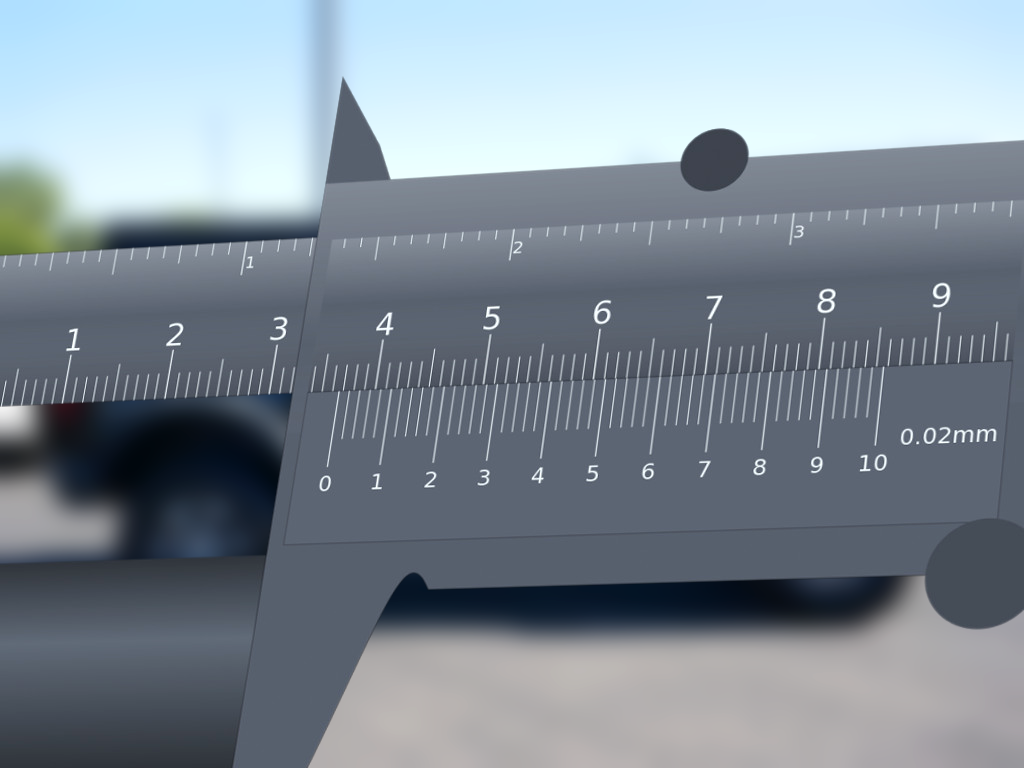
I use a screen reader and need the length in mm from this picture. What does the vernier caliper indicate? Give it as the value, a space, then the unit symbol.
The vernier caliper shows 36.6 mm
